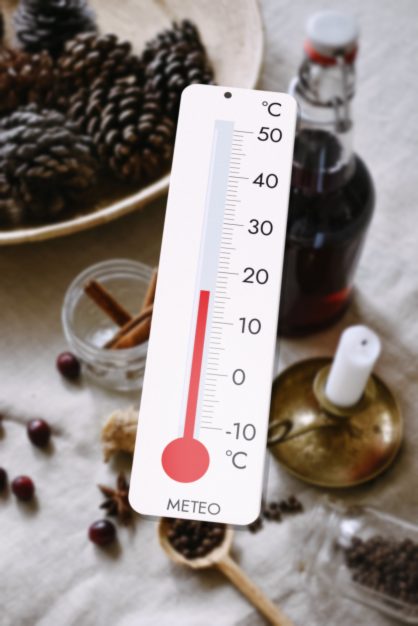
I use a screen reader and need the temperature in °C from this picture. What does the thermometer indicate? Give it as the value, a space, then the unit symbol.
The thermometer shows 16 °C
